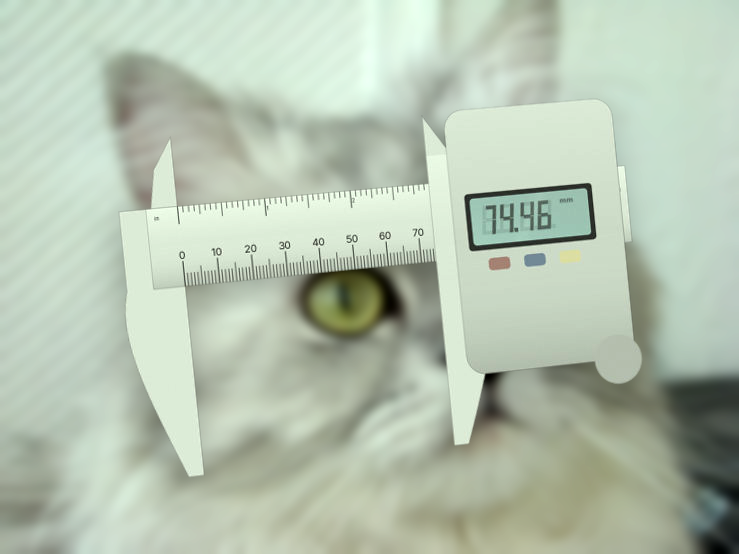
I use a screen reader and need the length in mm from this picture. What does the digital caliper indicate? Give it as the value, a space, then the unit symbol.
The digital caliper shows 74.46 mm
